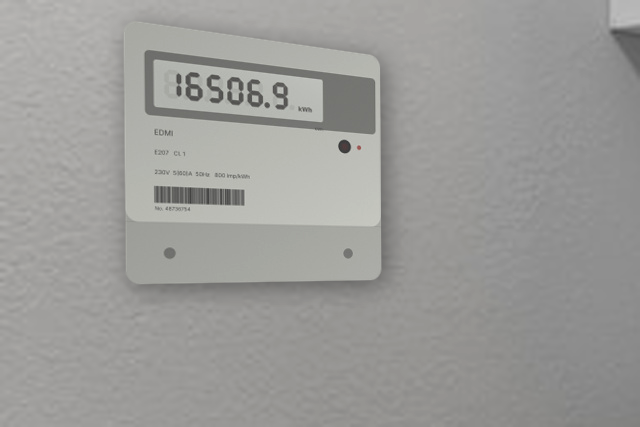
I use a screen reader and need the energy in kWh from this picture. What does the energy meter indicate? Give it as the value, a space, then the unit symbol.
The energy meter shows 16506.9 kWh
